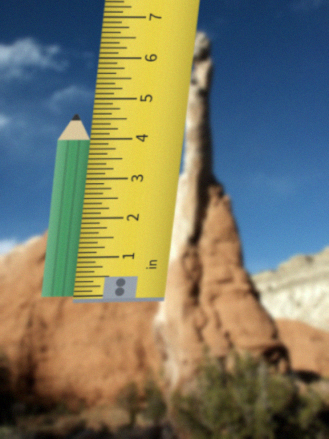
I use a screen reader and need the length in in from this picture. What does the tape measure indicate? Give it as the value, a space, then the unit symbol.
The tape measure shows 4.625 in
